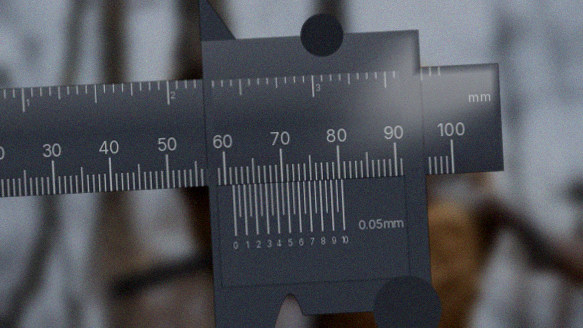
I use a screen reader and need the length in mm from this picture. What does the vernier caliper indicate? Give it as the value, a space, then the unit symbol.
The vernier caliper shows 61.4 mm
